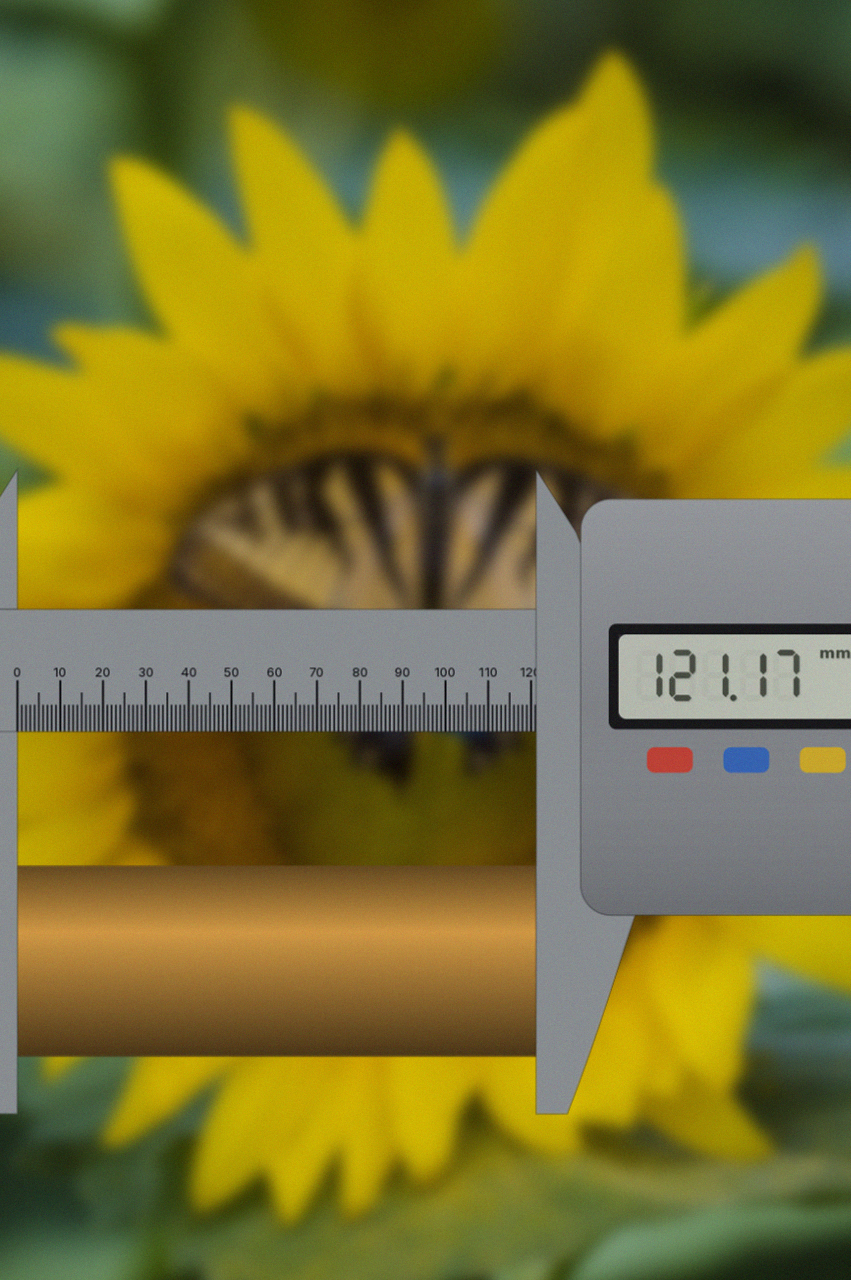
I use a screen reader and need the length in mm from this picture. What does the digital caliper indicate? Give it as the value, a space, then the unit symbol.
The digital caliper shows 121.17 mm
